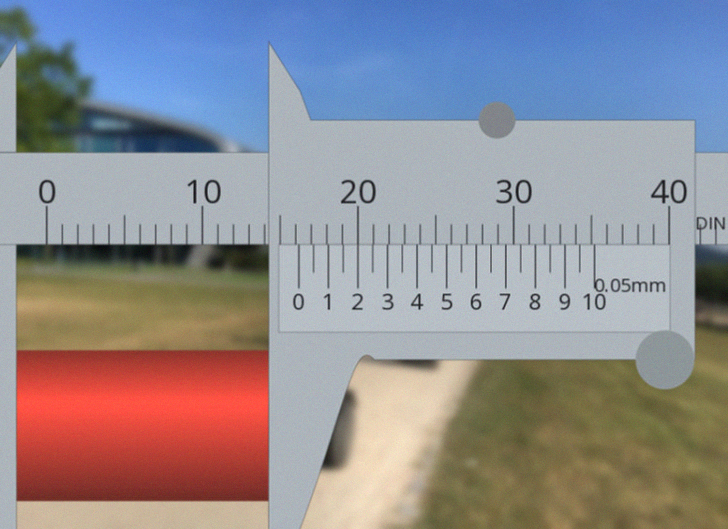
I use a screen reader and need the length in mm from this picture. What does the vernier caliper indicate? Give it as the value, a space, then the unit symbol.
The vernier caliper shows 16.2 mm
